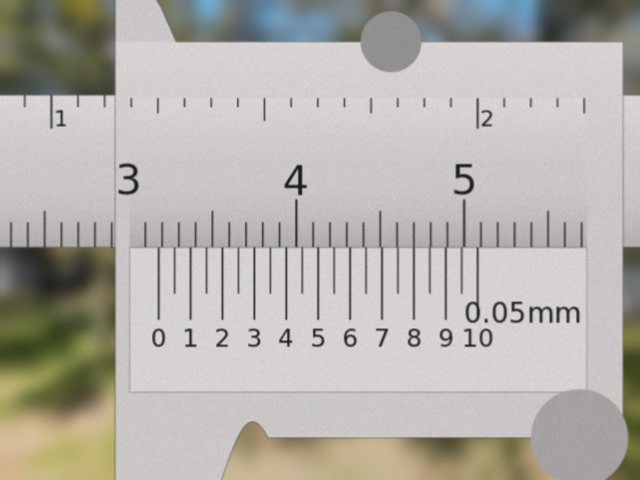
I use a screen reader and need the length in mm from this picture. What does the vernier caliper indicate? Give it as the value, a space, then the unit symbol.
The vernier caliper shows 31.8 mm
